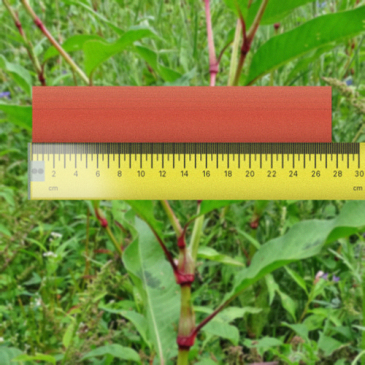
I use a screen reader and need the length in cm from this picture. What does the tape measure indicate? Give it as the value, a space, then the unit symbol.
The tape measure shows 27.5 cm
